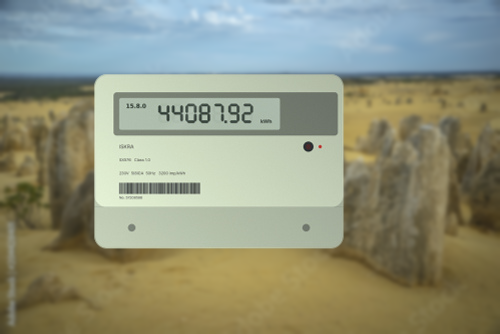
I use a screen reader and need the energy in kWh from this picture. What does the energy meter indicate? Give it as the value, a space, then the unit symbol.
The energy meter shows 44087.92 kWh
